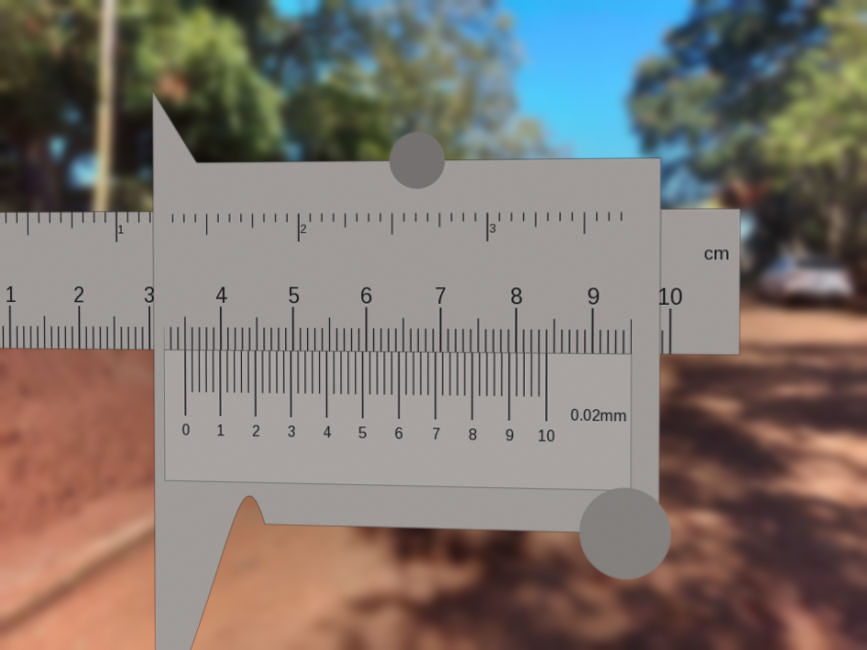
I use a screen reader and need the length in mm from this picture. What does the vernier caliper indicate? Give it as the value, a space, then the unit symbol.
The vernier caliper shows 35.0 mm
